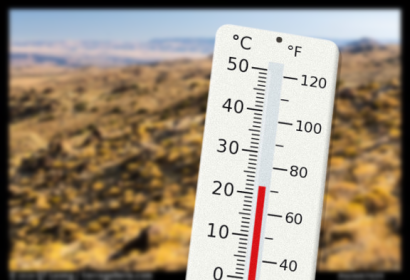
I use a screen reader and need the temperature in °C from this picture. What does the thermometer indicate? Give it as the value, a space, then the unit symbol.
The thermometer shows 22 °C
